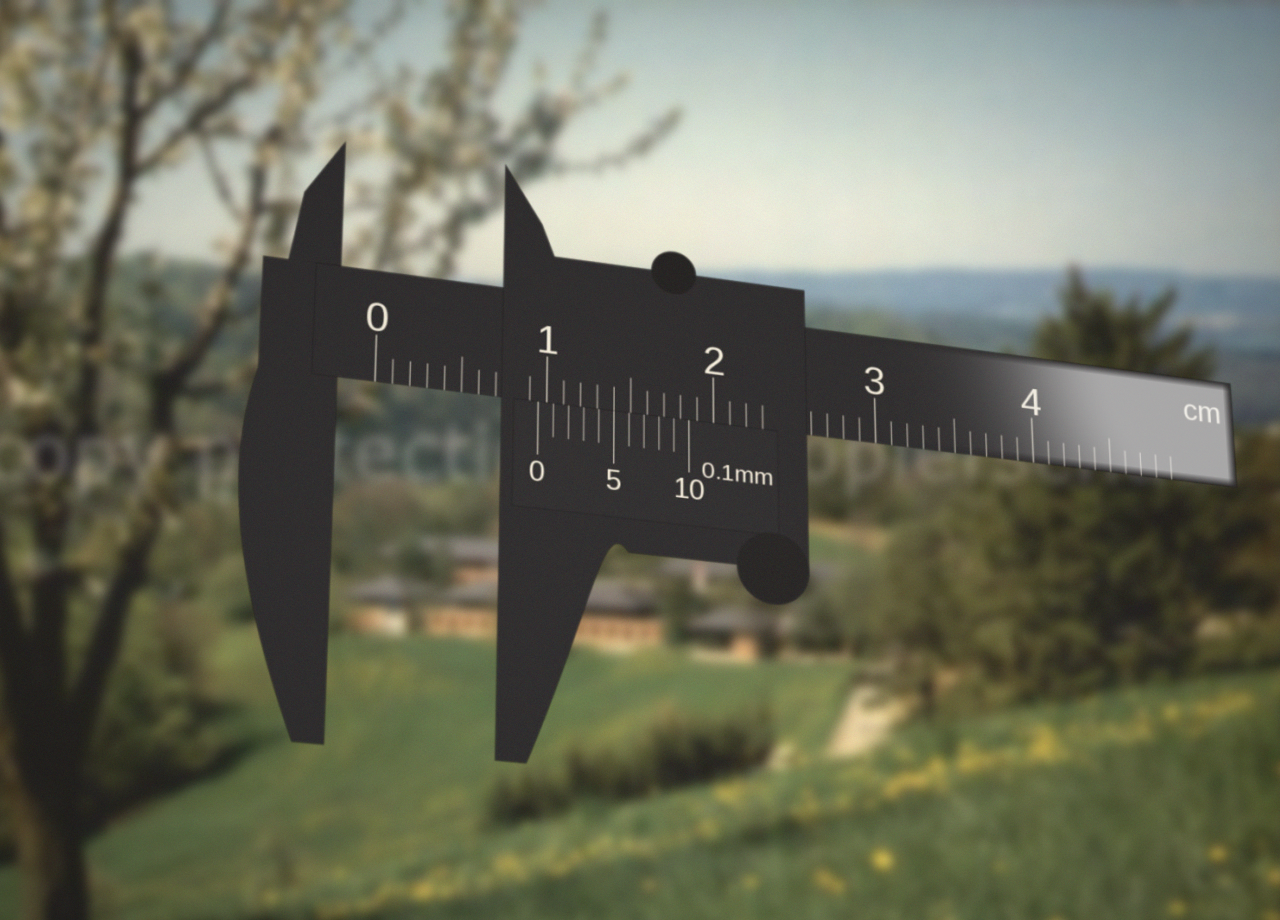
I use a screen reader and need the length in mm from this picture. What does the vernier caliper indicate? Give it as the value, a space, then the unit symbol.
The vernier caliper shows 9.5 mm
